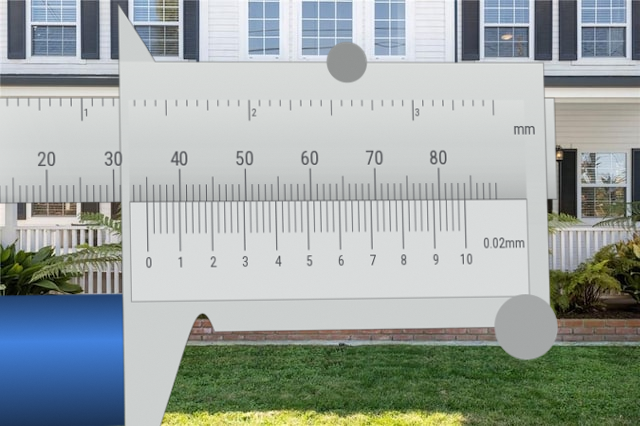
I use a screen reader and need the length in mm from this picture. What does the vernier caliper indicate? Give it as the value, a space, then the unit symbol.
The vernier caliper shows 35.0 mm
